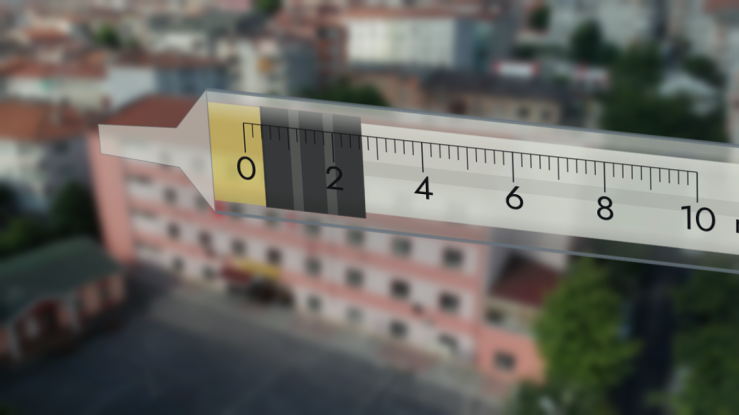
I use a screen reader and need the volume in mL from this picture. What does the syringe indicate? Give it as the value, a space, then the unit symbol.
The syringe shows 0.4 mL
